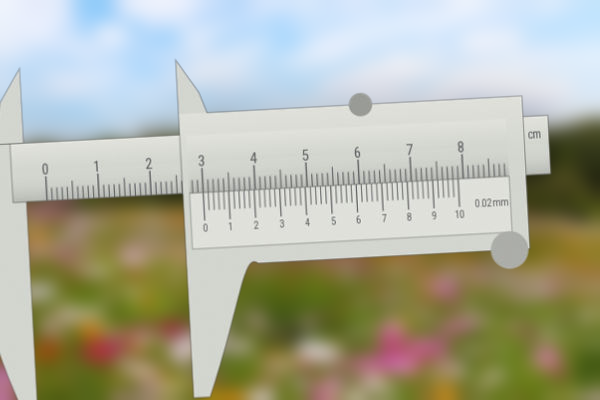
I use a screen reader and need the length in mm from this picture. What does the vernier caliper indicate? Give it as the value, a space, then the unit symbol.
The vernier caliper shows 30.0 mm
